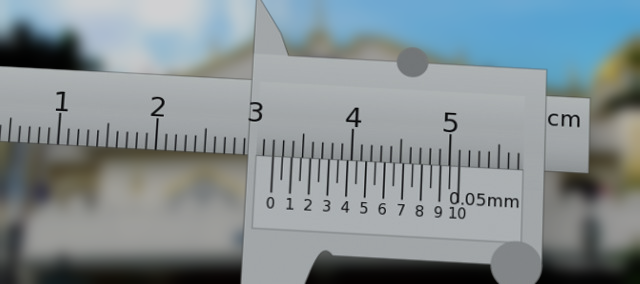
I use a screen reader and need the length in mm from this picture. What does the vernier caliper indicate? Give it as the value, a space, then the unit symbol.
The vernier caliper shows 32.0 mm
